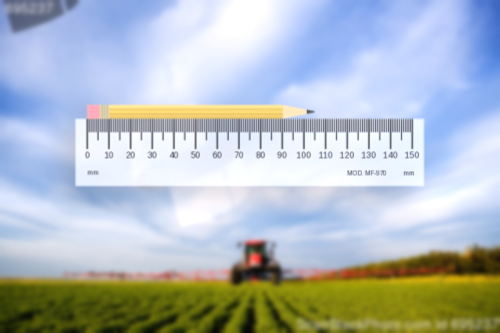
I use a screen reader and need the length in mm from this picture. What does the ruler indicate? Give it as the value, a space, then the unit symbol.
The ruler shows 105 mm
